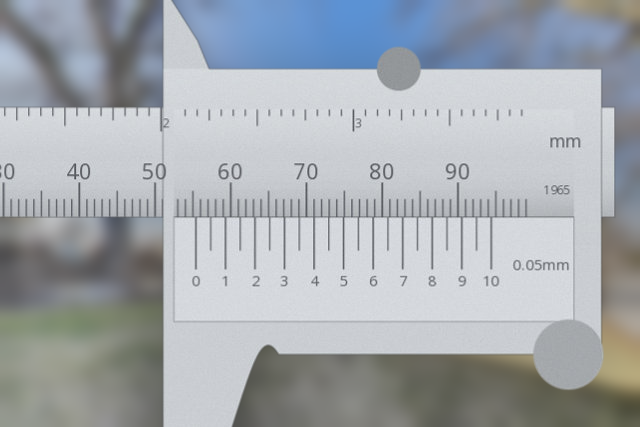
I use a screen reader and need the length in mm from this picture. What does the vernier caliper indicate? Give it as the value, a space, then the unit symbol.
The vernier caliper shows 55.4 mm
